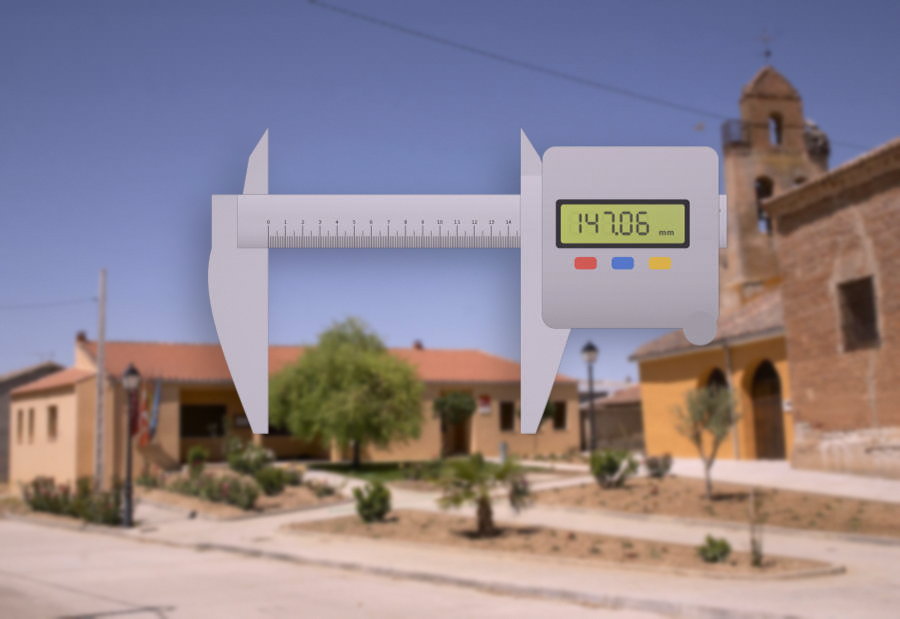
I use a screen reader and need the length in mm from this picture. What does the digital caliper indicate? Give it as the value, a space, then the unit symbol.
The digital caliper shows 147.06 mm
